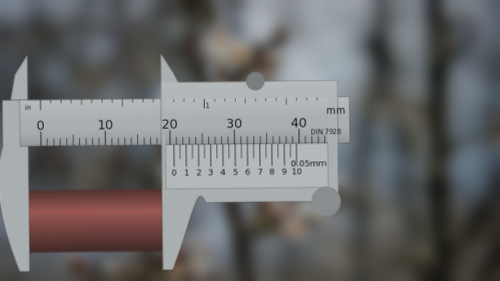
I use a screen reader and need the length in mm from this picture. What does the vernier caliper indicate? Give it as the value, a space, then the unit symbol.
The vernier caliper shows 20.6 mm
